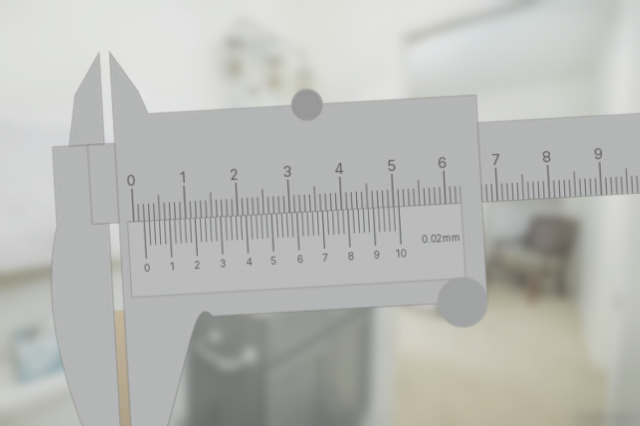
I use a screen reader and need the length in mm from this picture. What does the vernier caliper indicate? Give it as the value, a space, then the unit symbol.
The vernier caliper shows 2.0 mm
